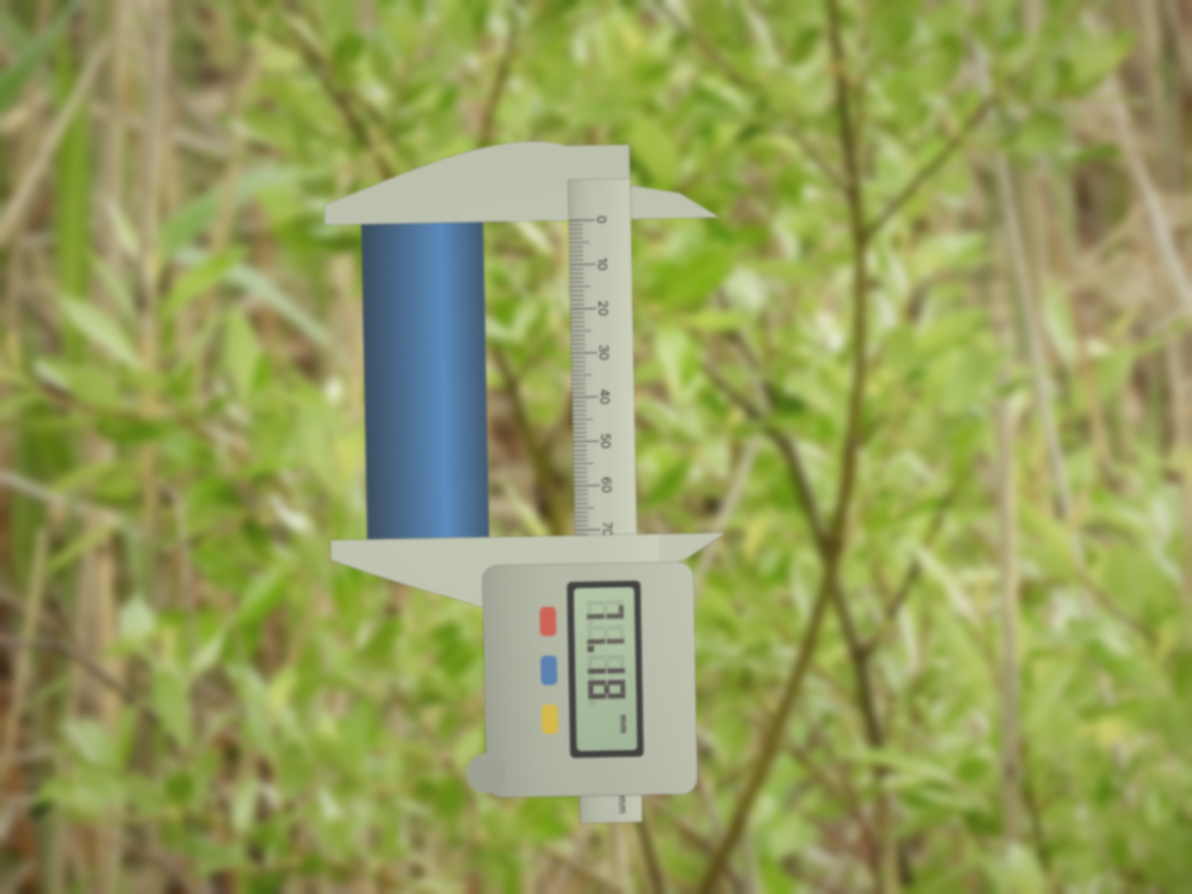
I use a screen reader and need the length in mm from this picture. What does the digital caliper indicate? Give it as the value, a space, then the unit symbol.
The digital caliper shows 71.18 mm
